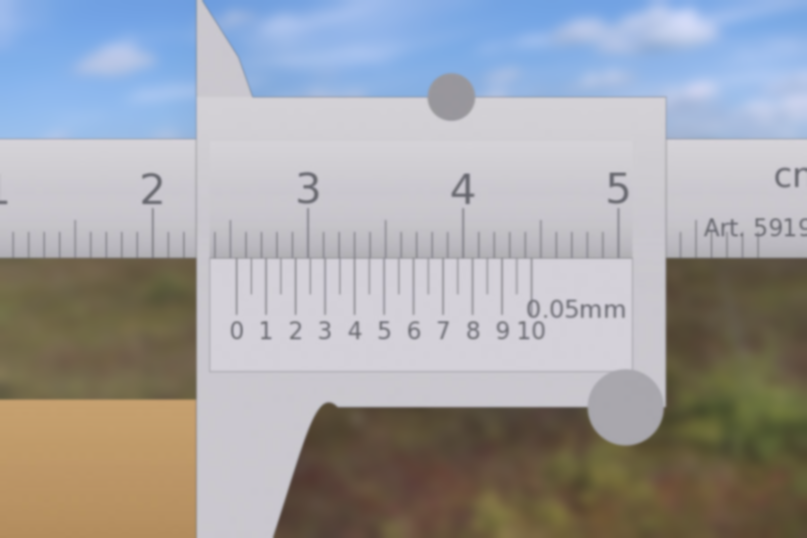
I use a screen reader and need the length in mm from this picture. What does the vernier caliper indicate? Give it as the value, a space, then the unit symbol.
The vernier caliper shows 25.4 mm
